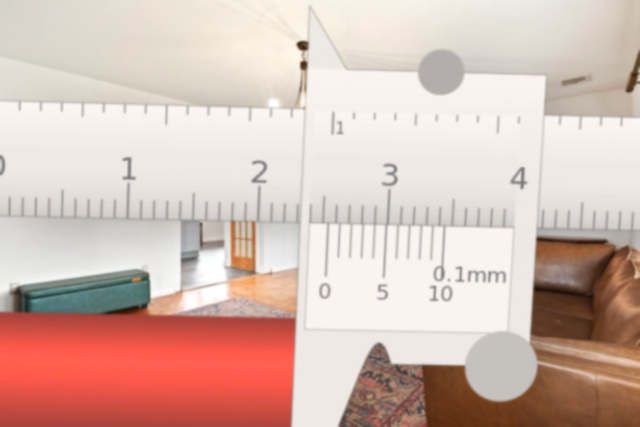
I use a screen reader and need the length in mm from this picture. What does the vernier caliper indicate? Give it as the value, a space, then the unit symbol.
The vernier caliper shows 25.4 mm
